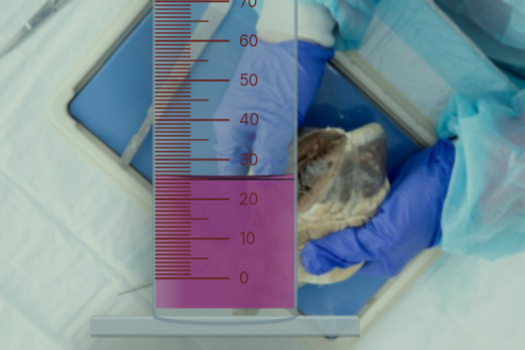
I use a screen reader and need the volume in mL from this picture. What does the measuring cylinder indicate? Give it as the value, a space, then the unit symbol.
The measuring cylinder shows 25 mL
